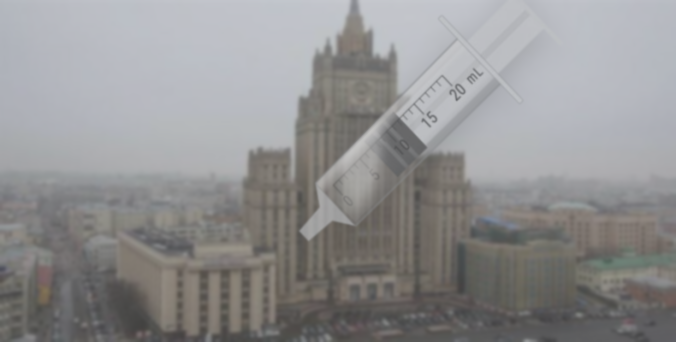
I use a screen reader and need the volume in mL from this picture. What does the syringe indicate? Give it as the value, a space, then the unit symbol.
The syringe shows 7 mL
